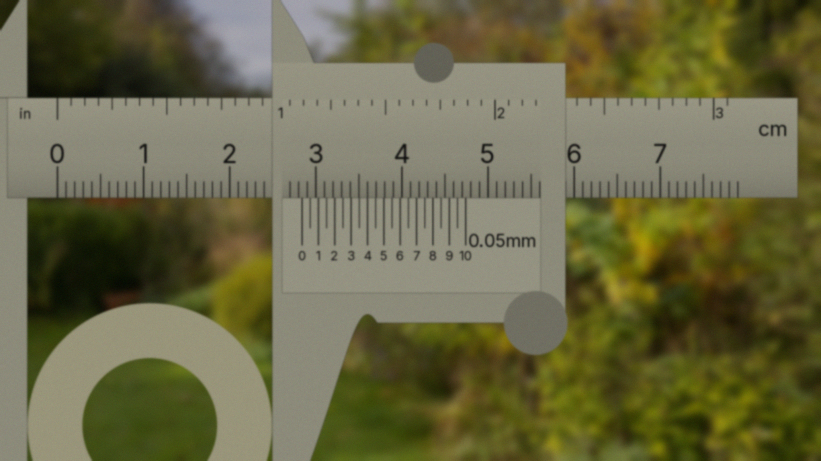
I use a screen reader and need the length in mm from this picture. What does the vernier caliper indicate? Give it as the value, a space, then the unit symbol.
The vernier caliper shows 28.4 mm
